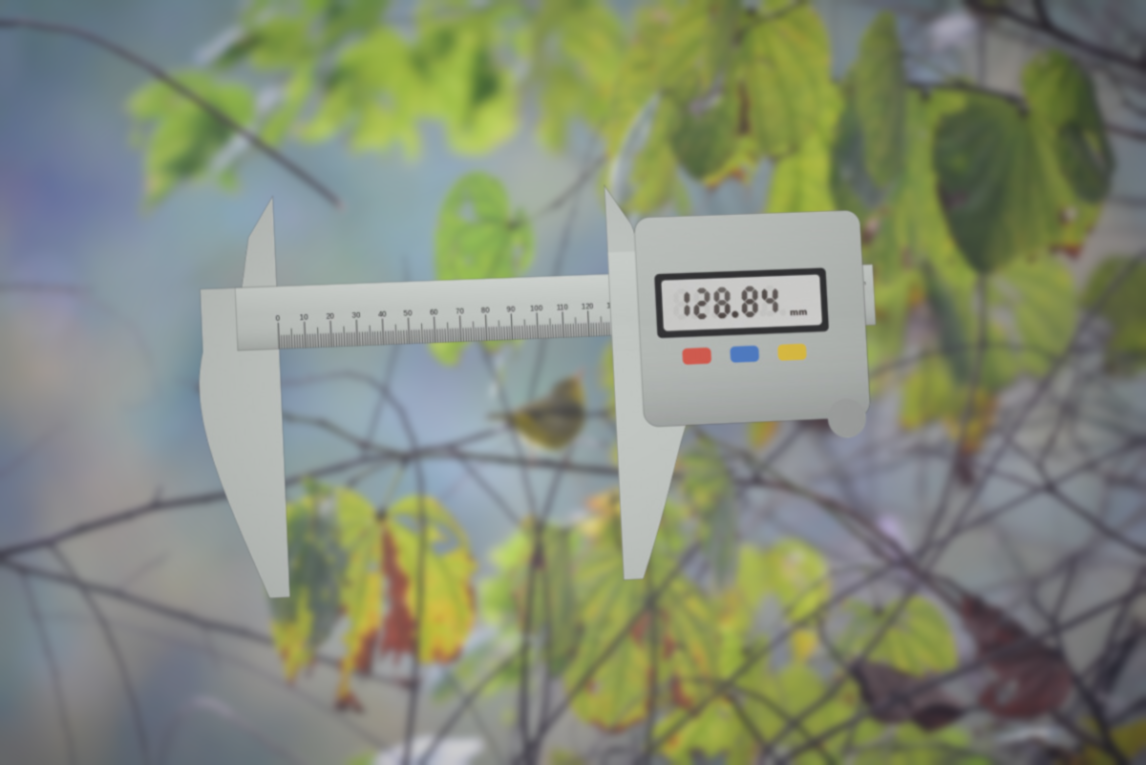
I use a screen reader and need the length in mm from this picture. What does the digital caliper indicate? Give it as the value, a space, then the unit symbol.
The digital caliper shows 128.84 mm
